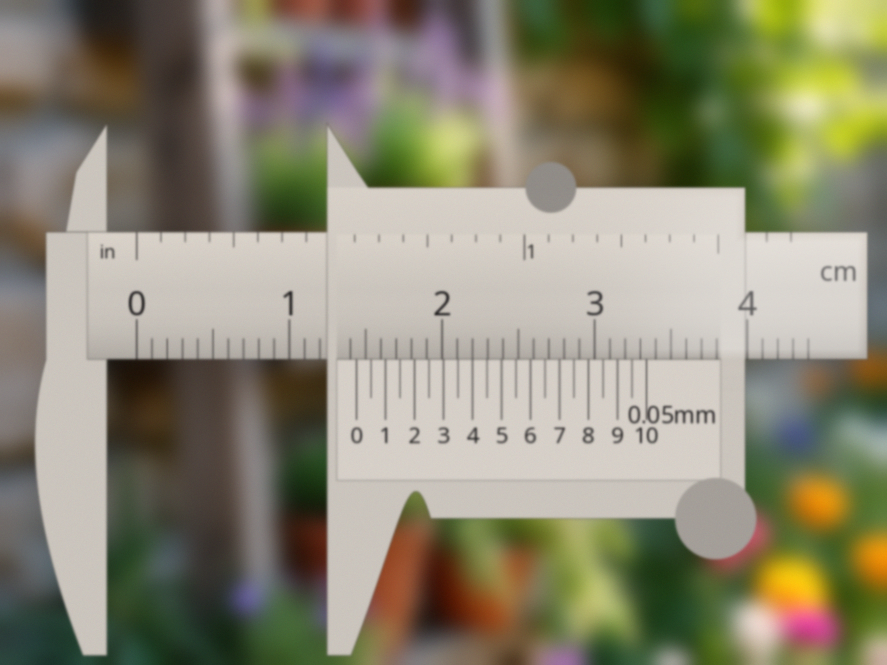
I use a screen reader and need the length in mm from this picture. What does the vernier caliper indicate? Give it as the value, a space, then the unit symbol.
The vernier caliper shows 14.4 mm
